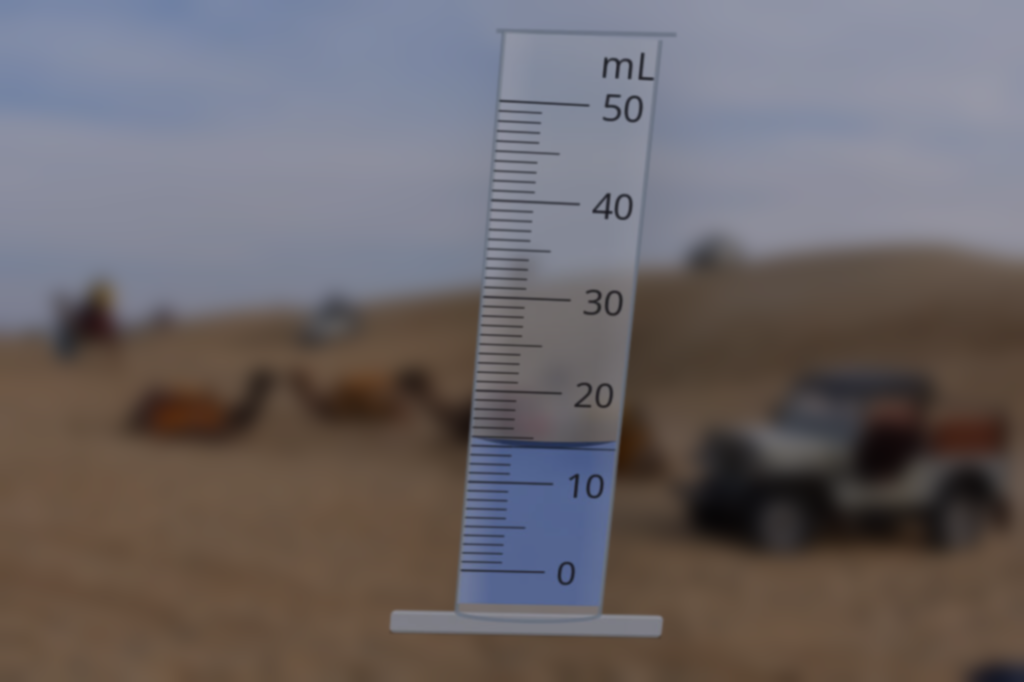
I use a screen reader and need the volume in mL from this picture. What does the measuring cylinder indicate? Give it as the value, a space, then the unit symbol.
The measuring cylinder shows 14 mL
